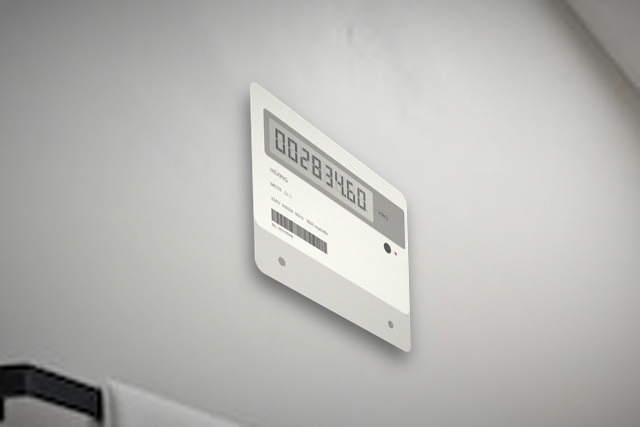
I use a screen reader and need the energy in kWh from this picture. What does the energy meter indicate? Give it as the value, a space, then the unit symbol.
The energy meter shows 2834.60 kWh
